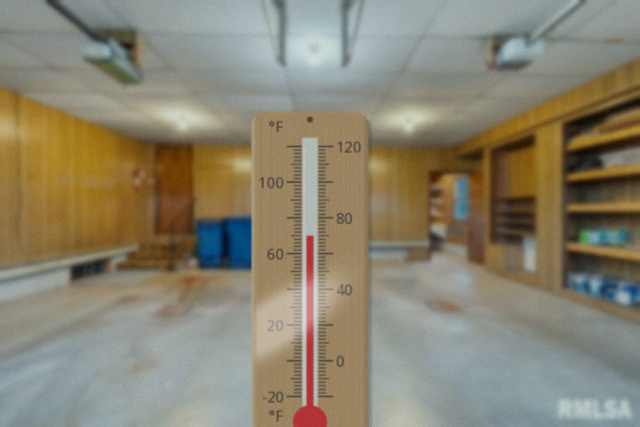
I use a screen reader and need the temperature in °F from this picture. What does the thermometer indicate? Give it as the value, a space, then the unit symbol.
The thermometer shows 70 °F
